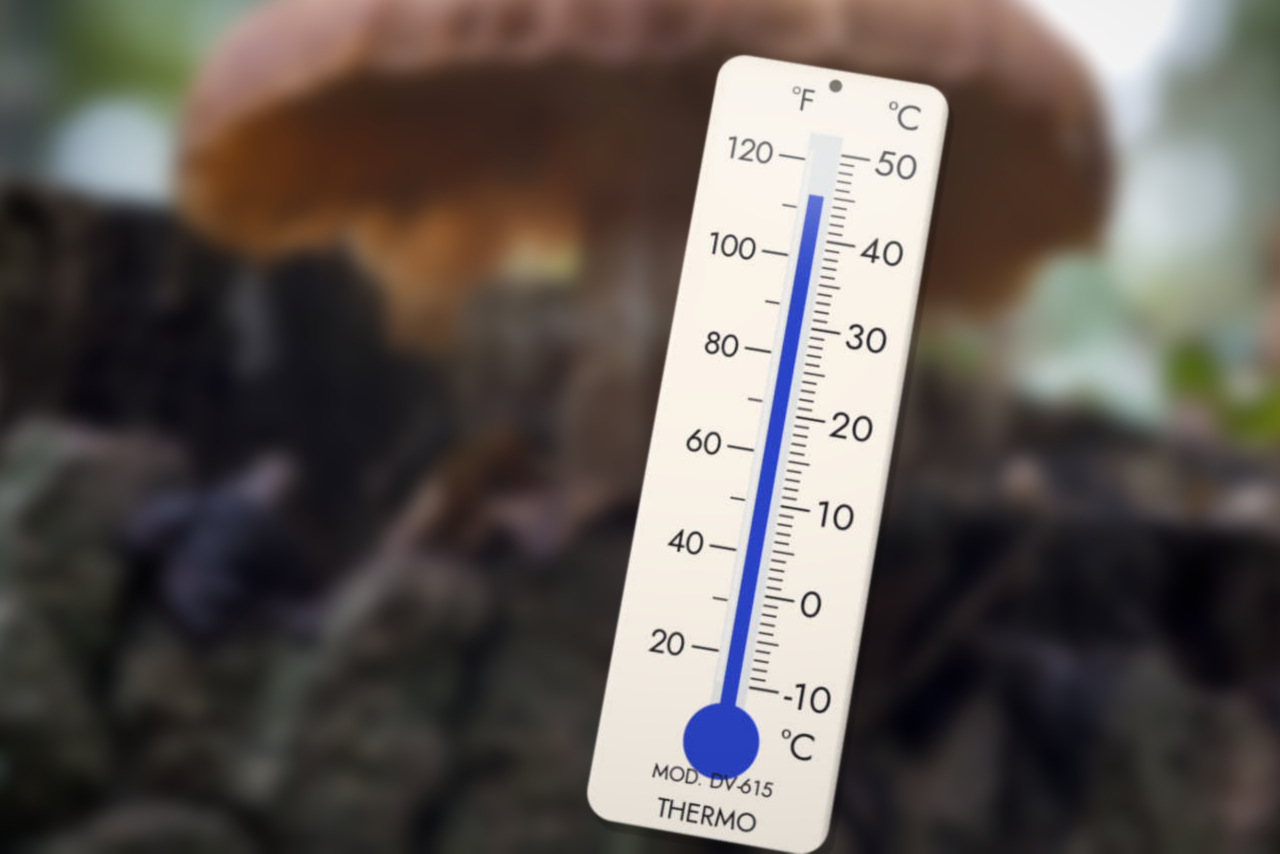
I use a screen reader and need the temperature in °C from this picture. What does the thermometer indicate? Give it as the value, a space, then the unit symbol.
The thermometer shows 45 °C
